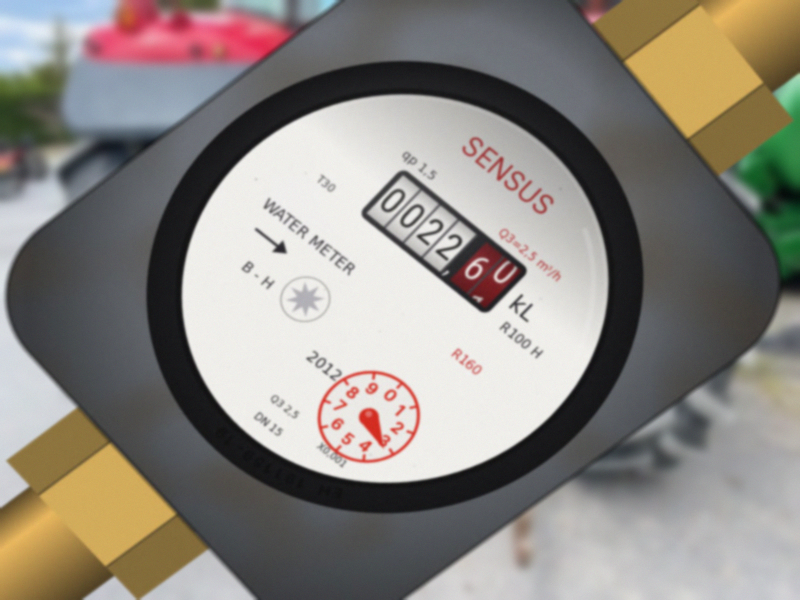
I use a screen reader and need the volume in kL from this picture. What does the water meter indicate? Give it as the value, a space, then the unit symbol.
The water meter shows 22.603 kL
